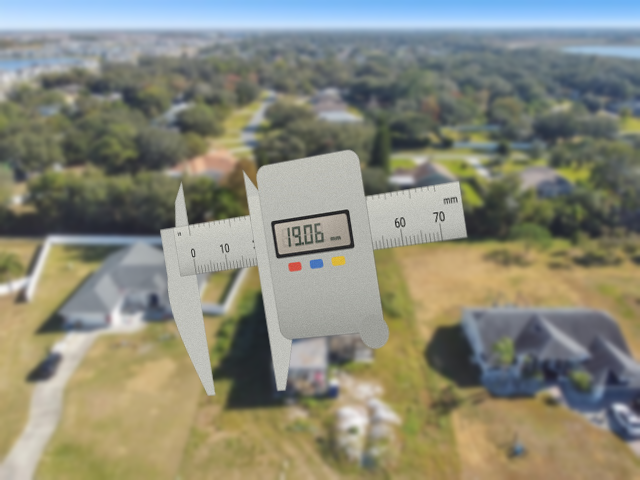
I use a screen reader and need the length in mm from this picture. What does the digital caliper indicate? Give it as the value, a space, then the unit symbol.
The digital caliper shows 19.06 mm
